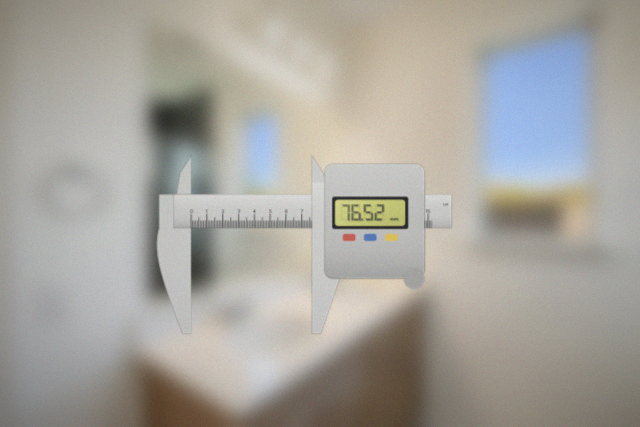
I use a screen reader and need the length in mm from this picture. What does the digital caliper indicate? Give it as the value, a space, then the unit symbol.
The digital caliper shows 76.52 mm
